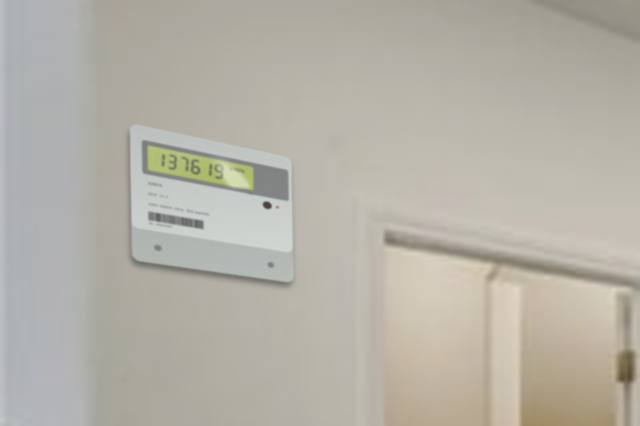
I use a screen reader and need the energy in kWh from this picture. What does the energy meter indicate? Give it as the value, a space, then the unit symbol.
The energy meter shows 137619 kWh
